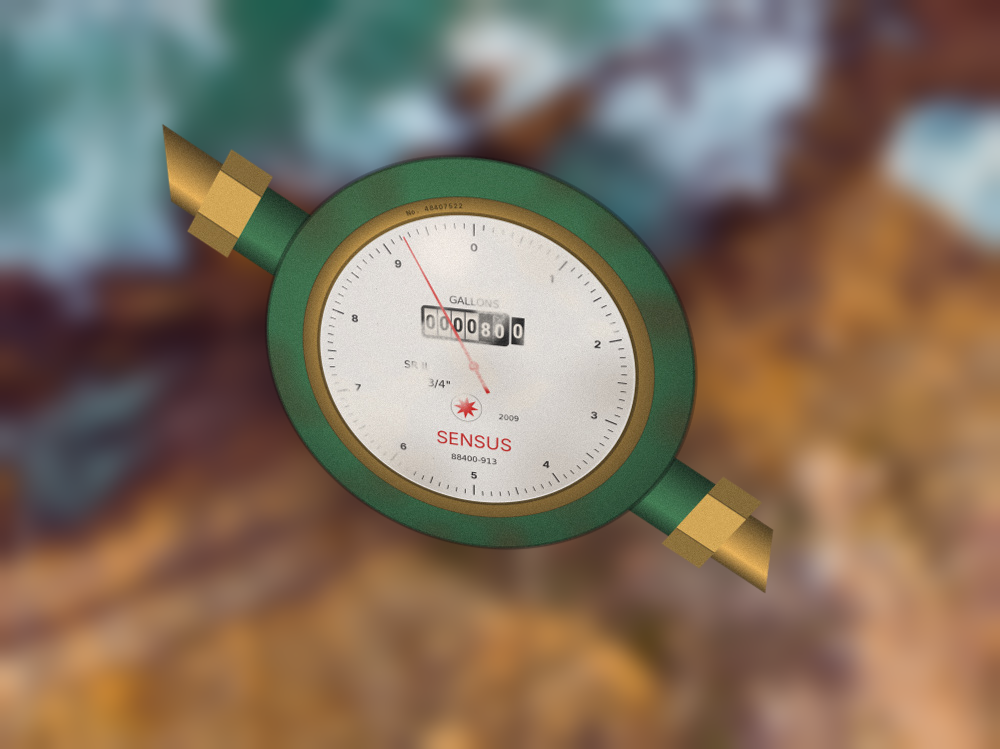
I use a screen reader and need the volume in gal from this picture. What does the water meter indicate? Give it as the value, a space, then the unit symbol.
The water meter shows 799.2 gal
